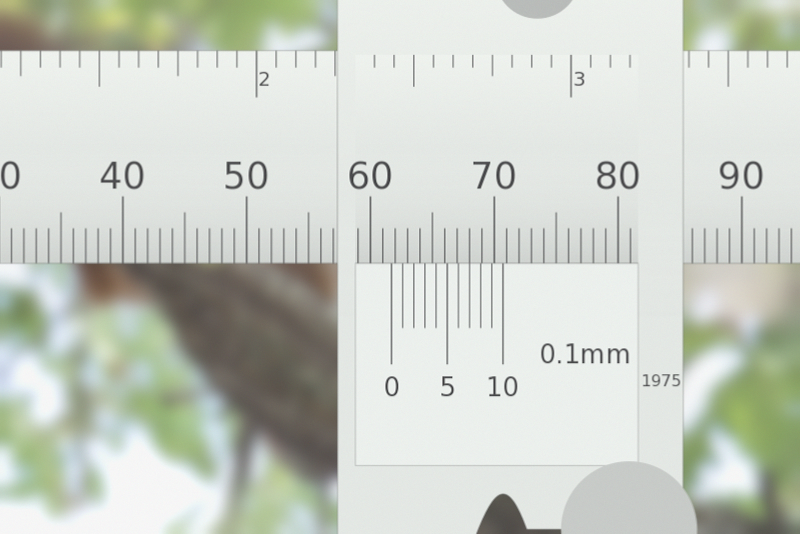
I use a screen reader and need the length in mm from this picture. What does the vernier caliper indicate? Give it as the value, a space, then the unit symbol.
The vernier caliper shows 61.7 mm
